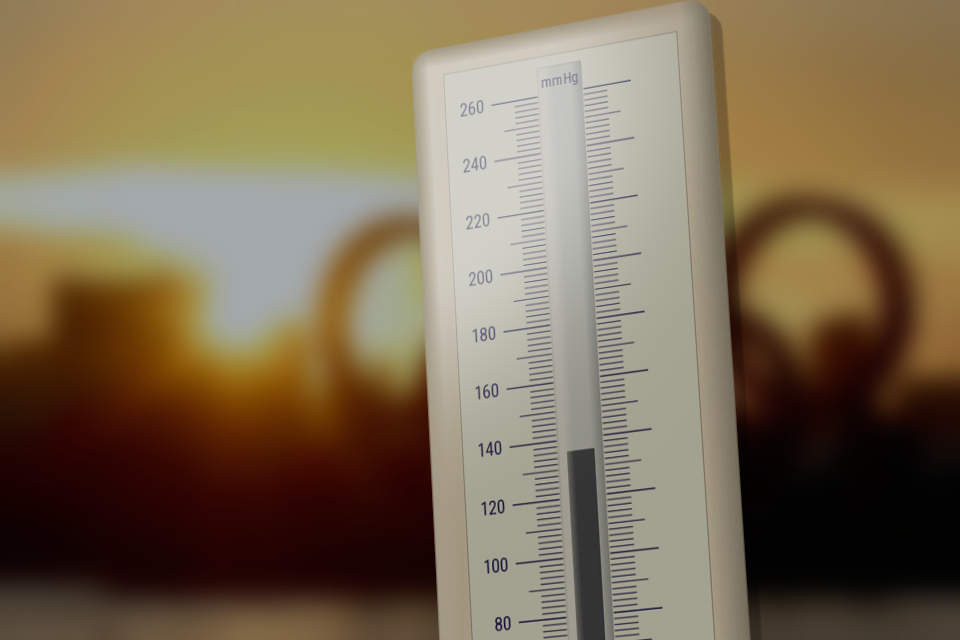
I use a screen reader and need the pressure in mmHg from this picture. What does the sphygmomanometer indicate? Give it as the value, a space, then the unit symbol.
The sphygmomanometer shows 136 mmHg
